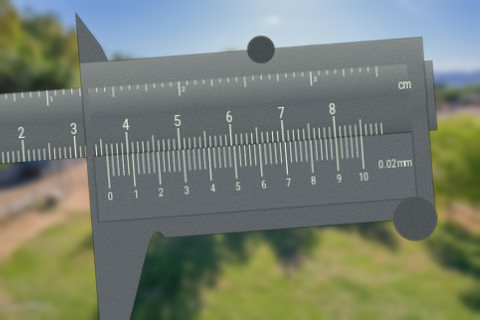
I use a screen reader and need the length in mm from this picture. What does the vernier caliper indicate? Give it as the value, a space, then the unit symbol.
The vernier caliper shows 36.0 mm
